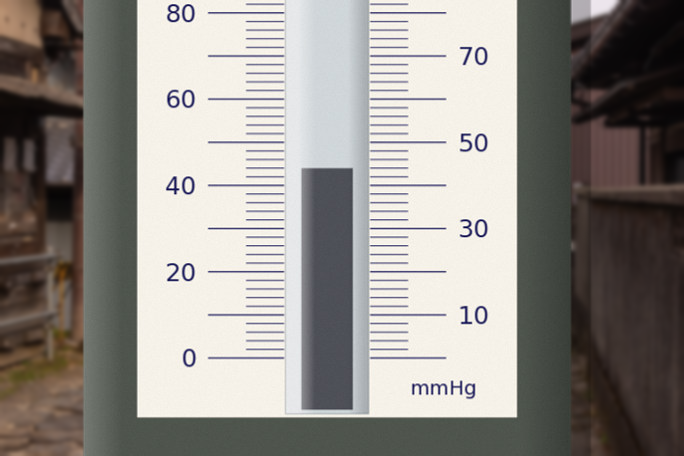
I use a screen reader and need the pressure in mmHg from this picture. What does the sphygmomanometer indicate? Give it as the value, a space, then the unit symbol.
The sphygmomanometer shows 44 mmHg
